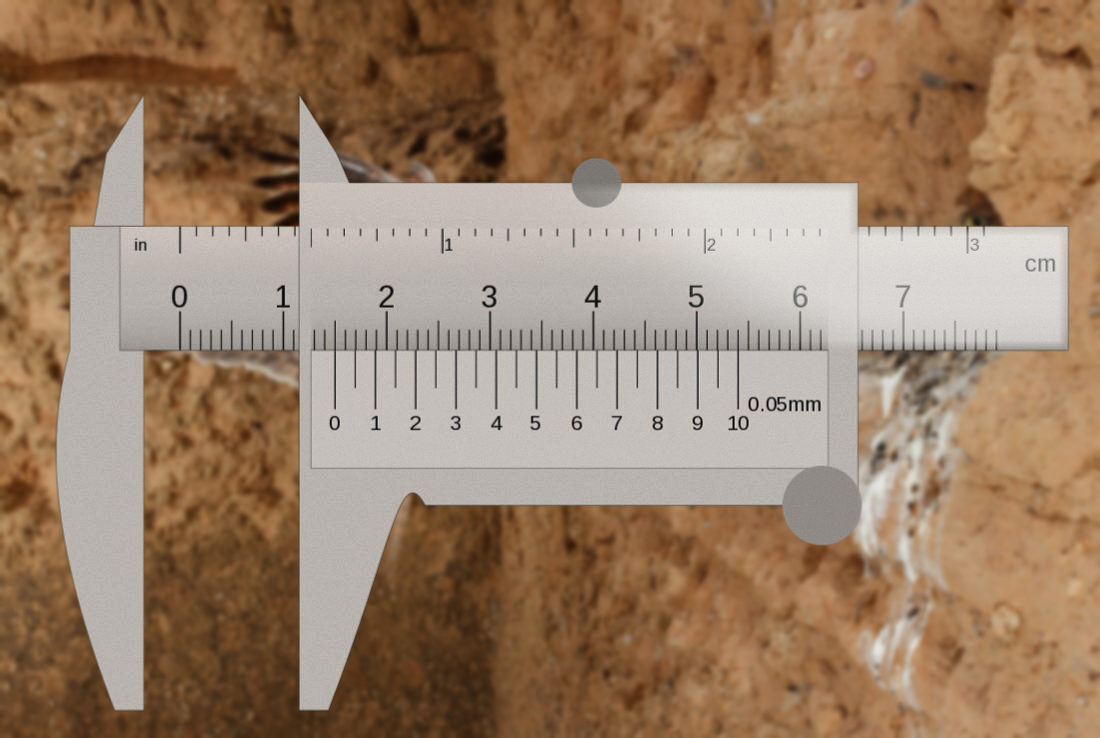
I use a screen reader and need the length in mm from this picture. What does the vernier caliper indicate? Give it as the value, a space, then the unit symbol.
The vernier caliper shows 15.0 mm
